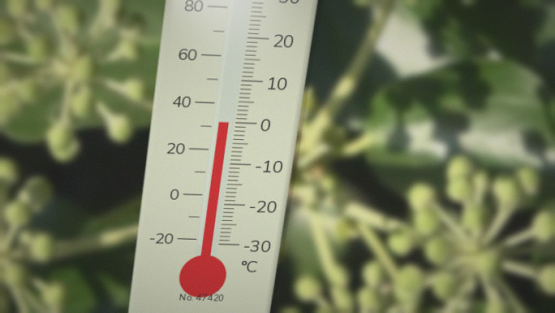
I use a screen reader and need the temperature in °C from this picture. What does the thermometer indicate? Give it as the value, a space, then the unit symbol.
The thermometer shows 0 °C
